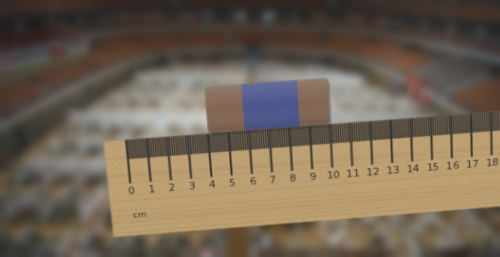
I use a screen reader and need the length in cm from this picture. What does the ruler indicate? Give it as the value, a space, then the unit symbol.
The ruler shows 6 cm
